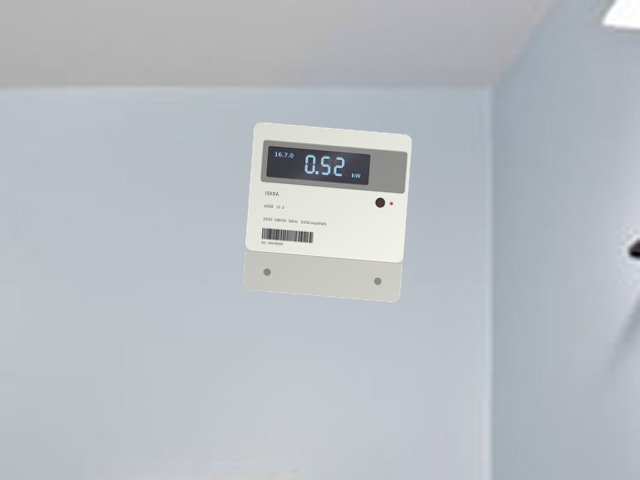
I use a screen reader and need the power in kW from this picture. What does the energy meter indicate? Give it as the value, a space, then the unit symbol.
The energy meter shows 0.52 kW
